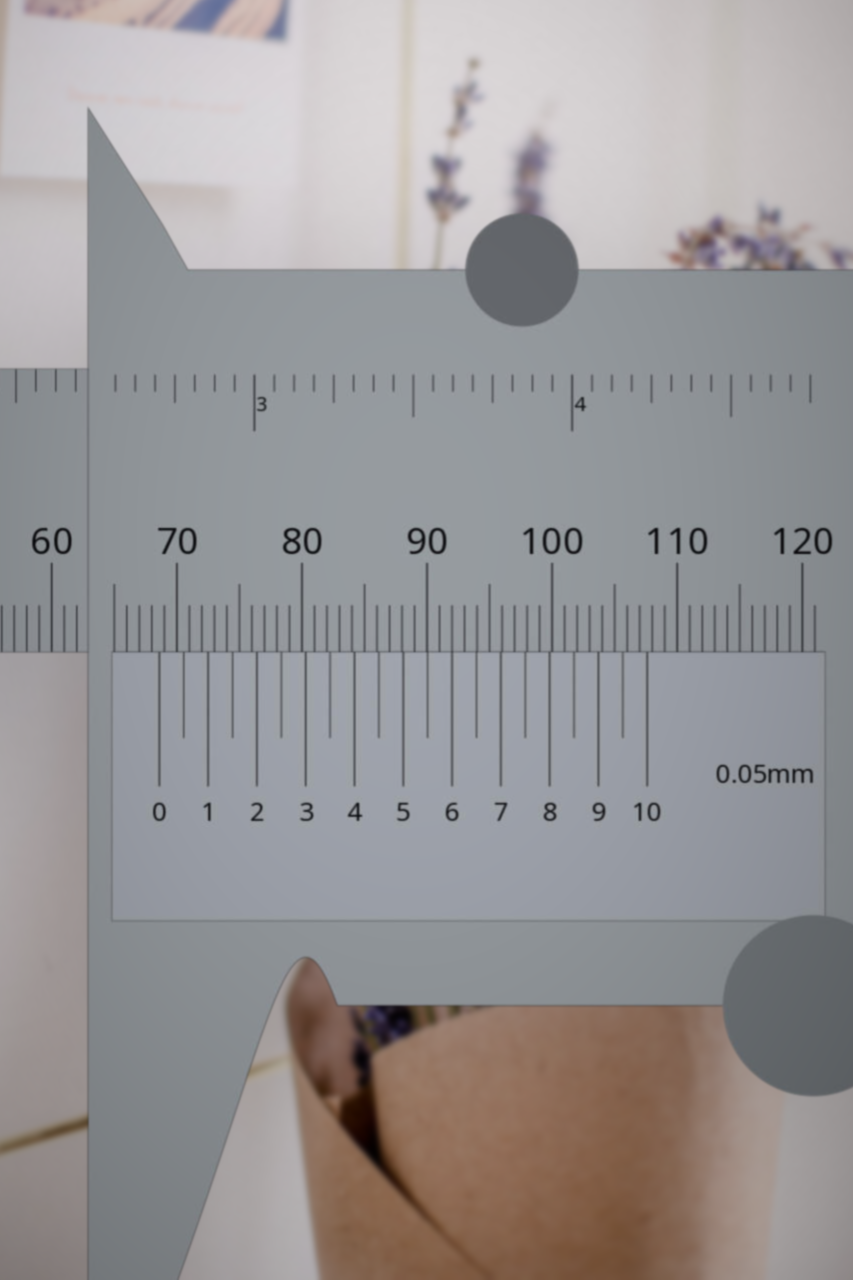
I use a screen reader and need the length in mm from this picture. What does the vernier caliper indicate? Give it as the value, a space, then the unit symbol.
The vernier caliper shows 68.6 mm
